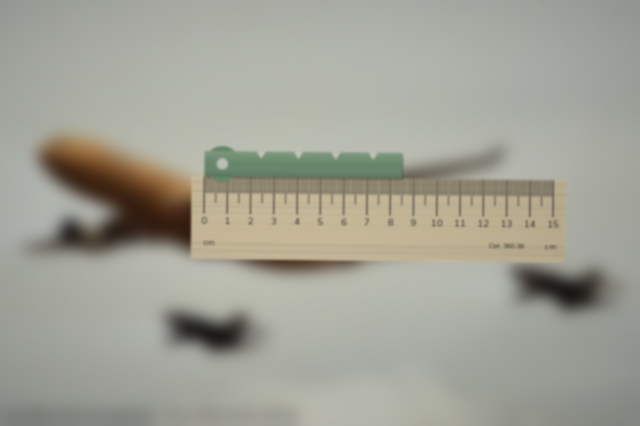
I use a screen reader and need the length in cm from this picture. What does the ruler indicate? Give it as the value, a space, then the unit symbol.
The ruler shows 8.5 cm
